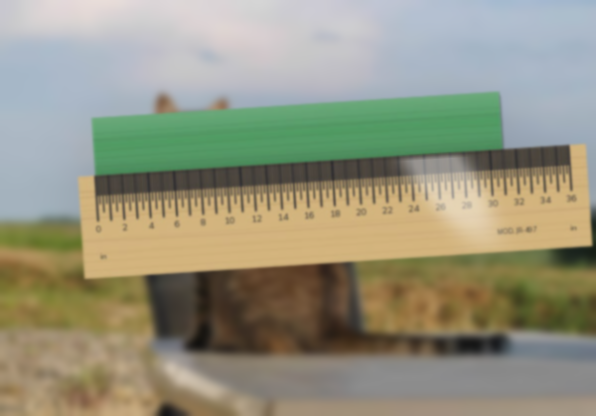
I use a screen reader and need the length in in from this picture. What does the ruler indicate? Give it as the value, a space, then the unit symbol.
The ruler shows 31 in
